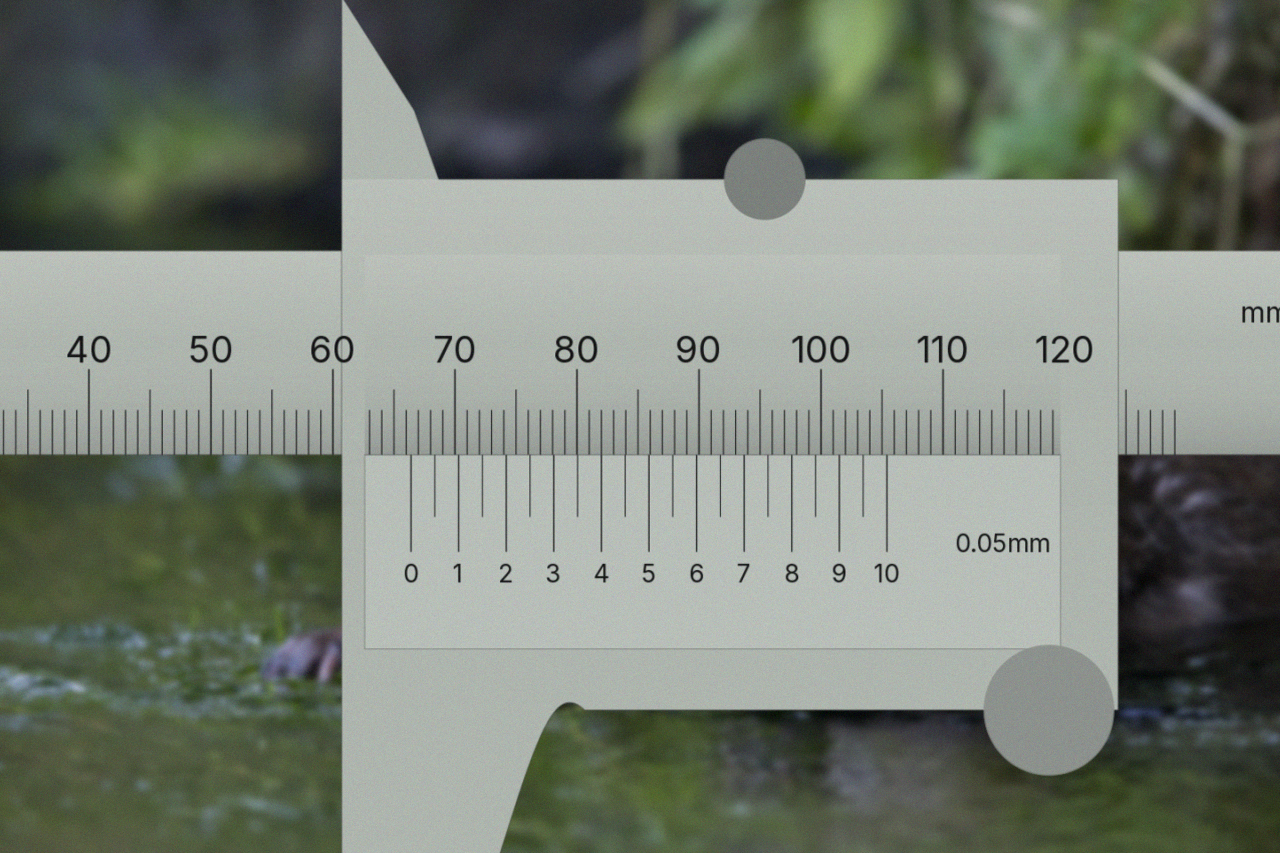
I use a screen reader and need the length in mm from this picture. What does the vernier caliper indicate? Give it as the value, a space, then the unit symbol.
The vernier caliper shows 66.4 mm
